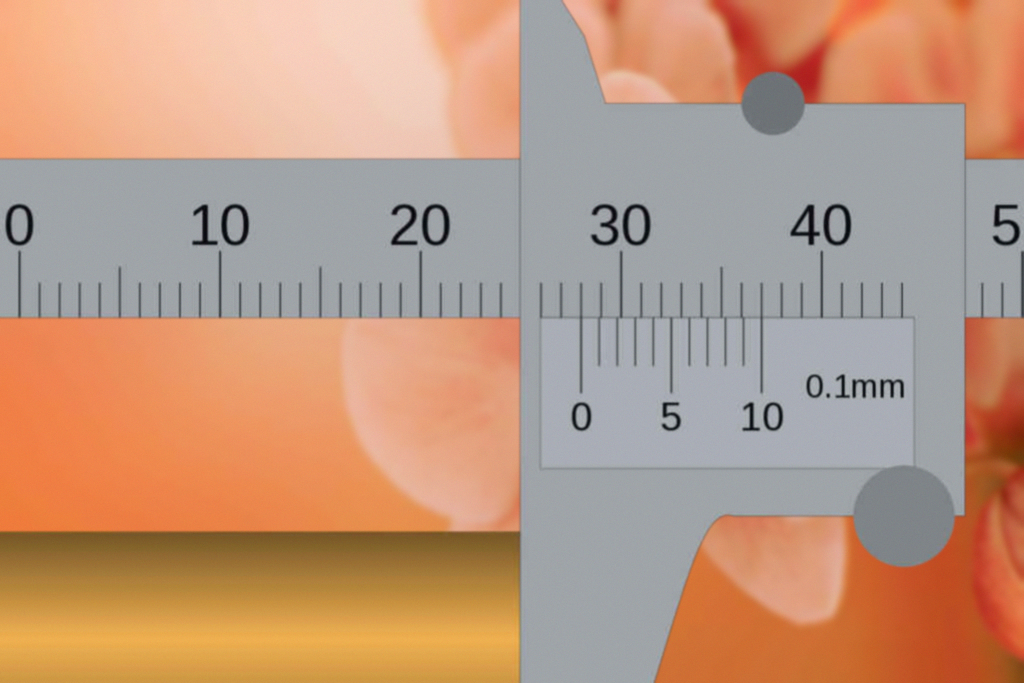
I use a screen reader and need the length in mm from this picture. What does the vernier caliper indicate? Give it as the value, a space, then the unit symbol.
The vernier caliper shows 28.0 mm
